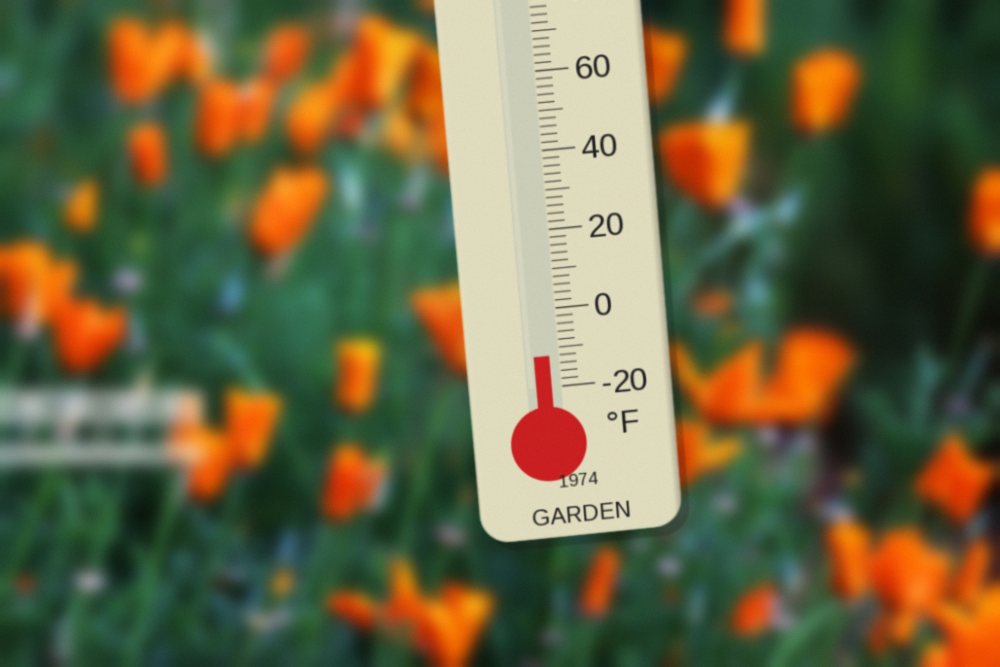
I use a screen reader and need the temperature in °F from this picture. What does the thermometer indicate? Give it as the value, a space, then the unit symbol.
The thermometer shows -12 °F
